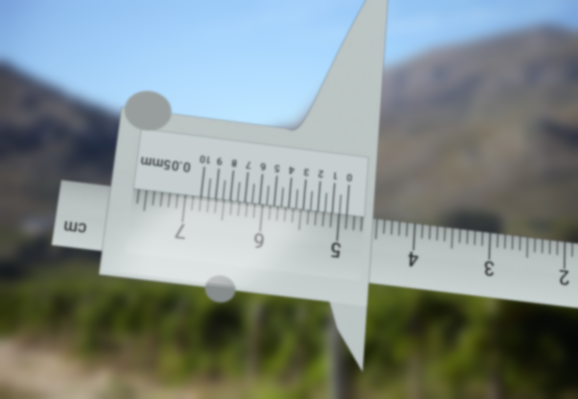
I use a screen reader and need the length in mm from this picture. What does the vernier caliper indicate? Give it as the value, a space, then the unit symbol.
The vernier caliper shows 49.0 mm
